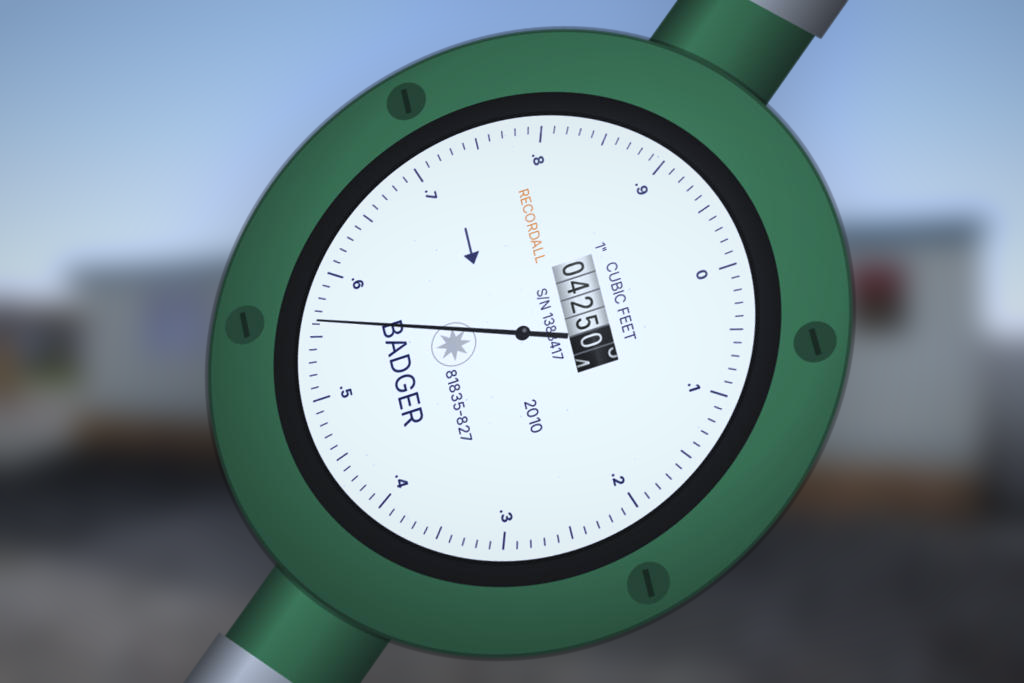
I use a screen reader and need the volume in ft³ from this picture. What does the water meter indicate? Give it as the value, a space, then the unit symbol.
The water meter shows 42503.56 ft³
